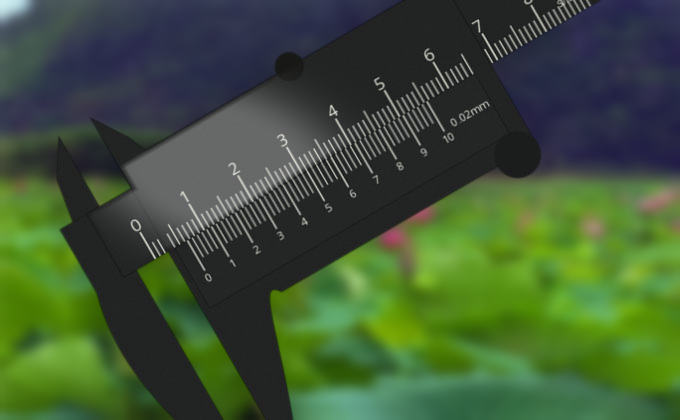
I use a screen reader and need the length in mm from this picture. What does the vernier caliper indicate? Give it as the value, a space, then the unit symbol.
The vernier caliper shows 6.5 mm
